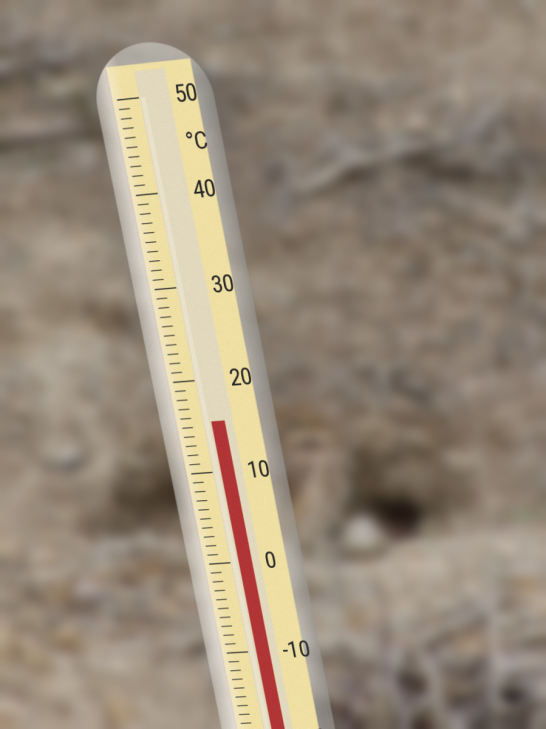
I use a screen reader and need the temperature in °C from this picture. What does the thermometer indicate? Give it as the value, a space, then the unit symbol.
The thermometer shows 15.5 °C
